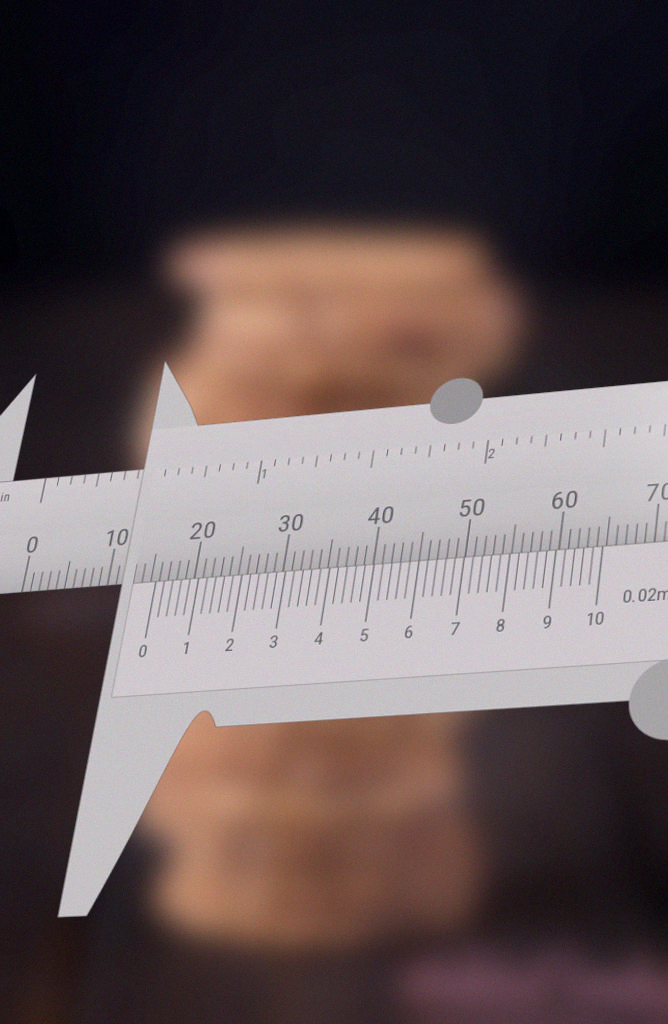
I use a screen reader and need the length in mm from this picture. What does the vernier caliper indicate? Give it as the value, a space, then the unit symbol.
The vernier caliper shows 15.6 mm
